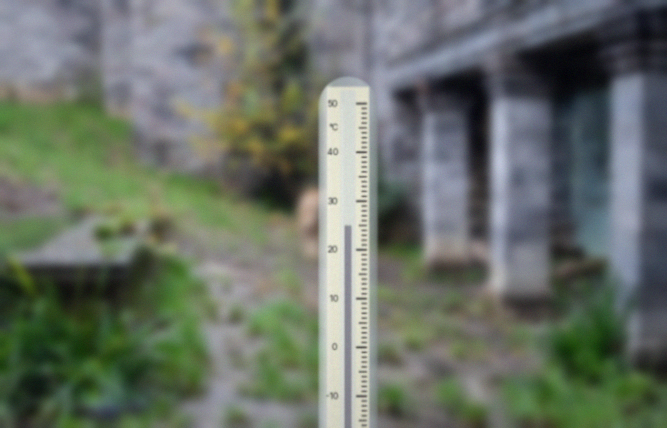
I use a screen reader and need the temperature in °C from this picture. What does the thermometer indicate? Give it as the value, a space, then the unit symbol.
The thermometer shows 25 °C
